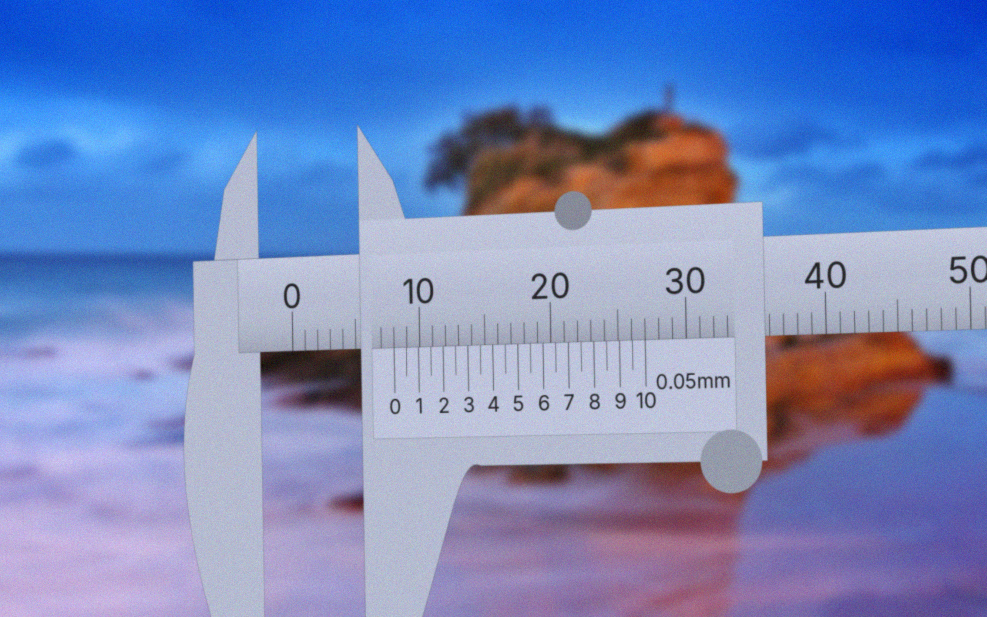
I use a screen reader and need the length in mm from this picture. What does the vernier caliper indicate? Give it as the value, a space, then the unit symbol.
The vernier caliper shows 8.0 mm
